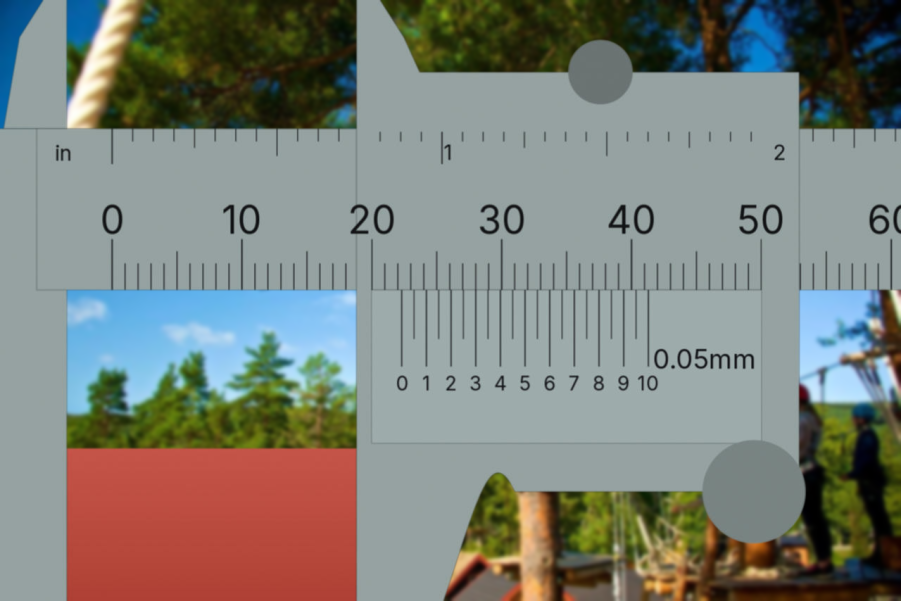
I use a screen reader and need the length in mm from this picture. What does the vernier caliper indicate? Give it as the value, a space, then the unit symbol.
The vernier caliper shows 22.3 mm
